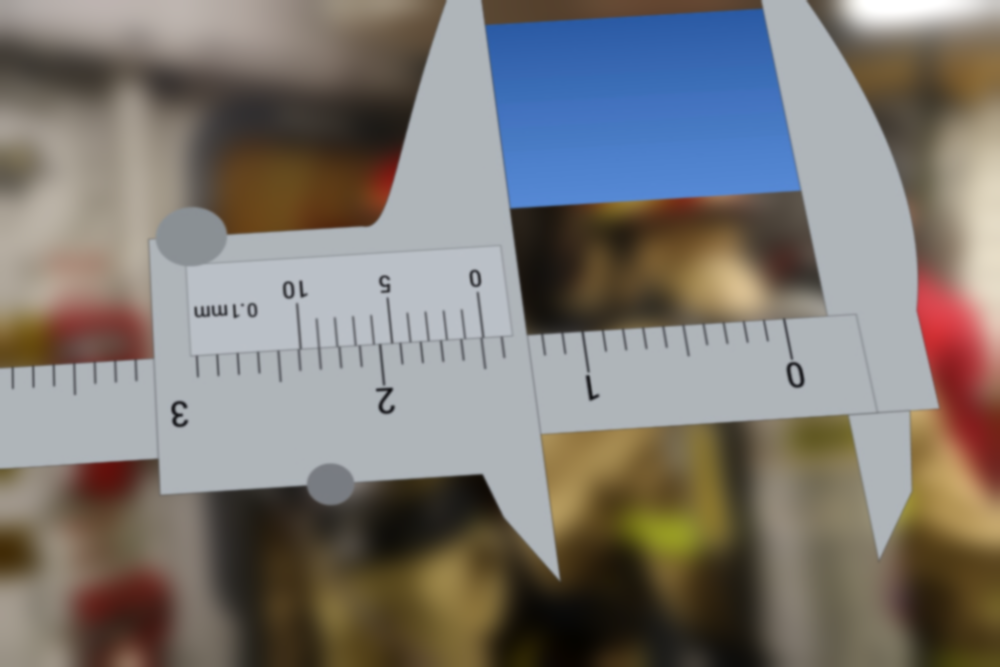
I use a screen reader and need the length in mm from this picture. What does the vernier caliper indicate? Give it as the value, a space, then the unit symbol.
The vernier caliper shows 14.9 mm
